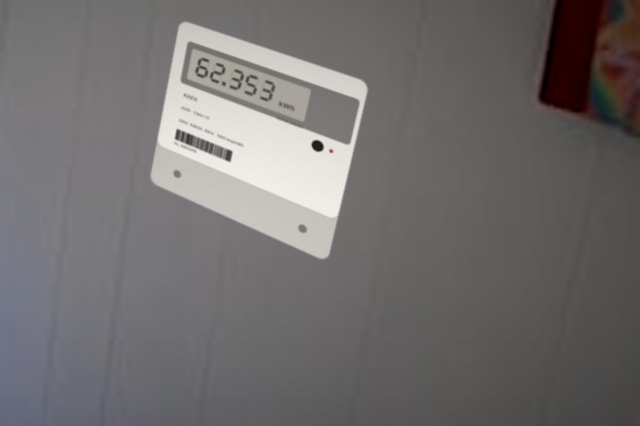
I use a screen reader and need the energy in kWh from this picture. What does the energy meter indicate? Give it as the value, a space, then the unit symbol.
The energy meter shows 62.353 kWh
